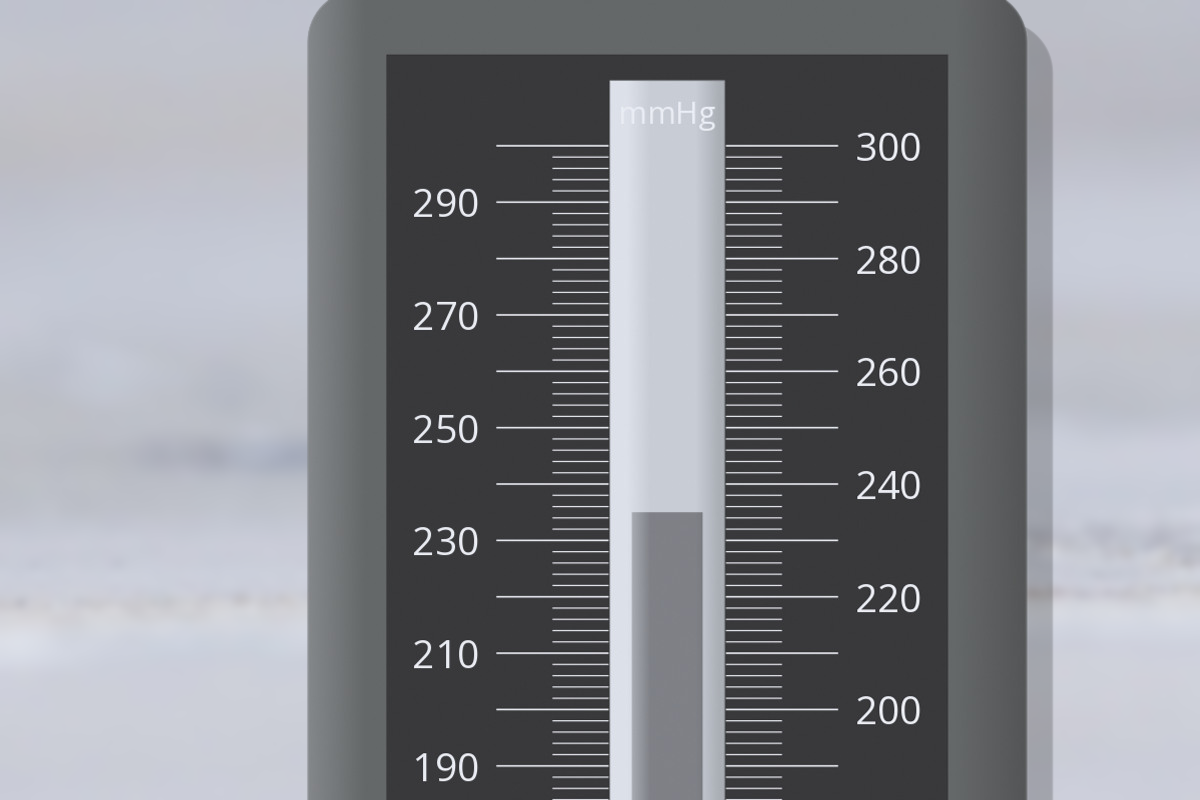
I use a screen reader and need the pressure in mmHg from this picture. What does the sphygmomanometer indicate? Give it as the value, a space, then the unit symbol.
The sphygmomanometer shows 235 mmHg
